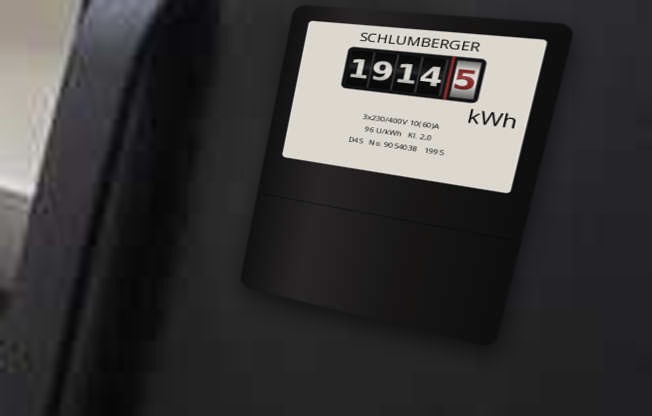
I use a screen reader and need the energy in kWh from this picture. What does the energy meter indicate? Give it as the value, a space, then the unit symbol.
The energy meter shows 1914.5 kWh
